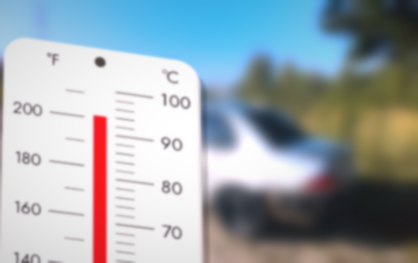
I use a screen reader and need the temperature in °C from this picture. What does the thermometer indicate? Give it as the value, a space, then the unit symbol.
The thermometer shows 94 °C
